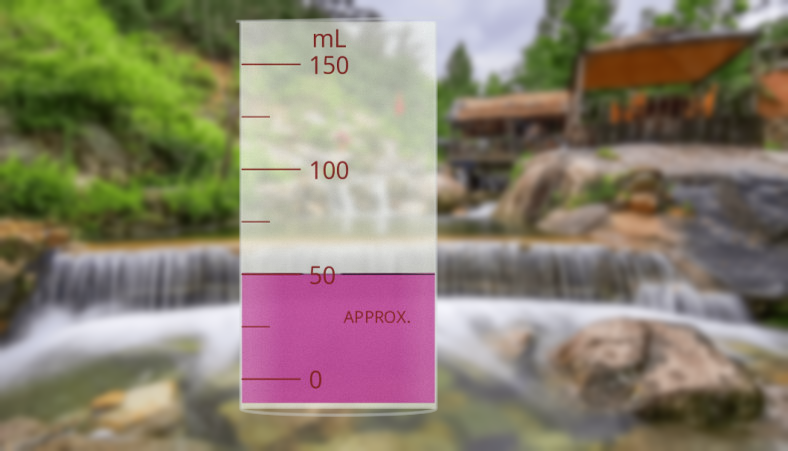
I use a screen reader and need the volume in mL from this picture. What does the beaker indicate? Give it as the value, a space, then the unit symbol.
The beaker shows 50 mL
